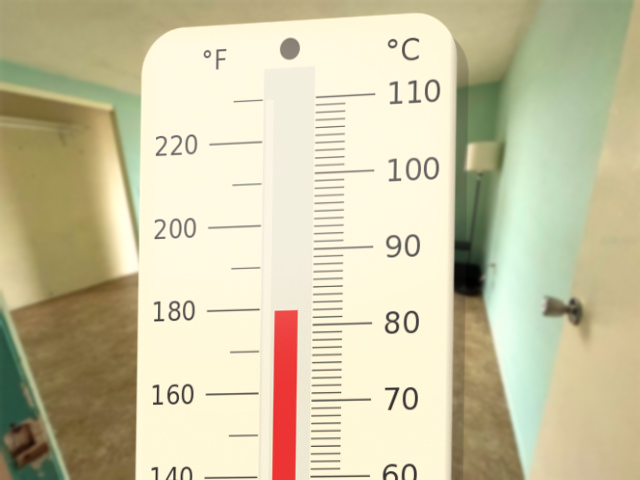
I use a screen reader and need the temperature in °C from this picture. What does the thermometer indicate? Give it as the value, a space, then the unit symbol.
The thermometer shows 82 °C
